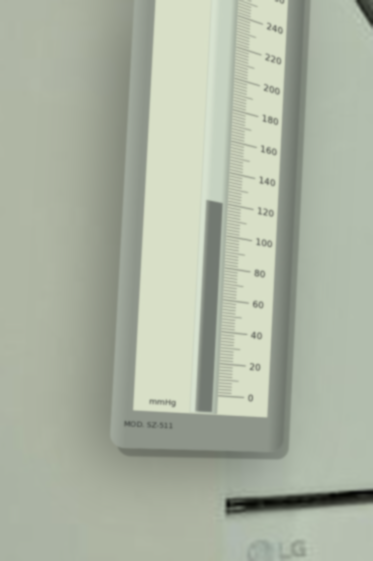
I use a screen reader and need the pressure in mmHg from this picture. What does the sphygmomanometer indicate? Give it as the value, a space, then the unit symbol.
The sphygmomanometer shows 120 mmHg
